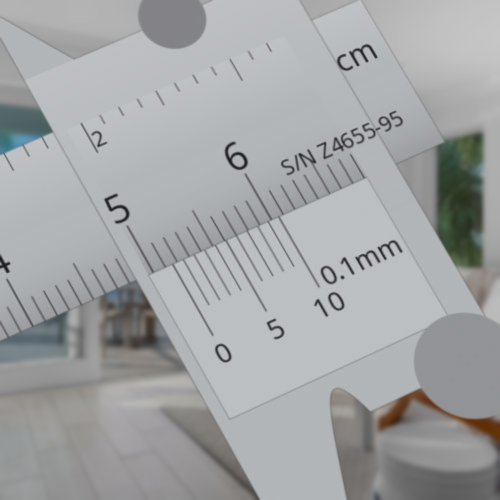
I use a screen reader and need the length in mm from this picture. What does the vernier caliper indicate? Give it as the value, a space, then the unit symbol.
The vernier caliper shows 51.6 mm
